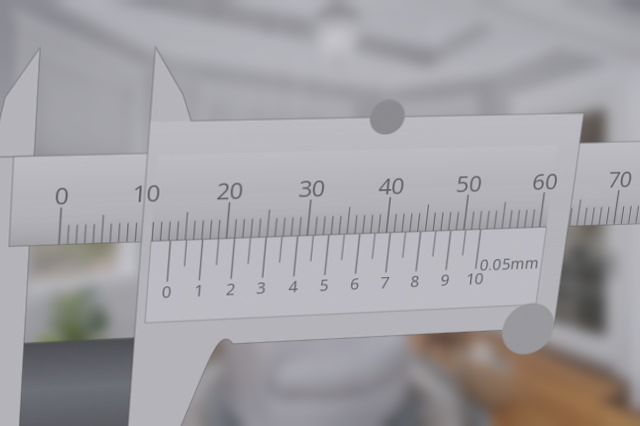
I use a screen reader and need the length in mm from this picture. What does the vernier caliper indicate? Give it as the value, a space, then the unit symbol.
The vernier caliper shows 13.2 mm
